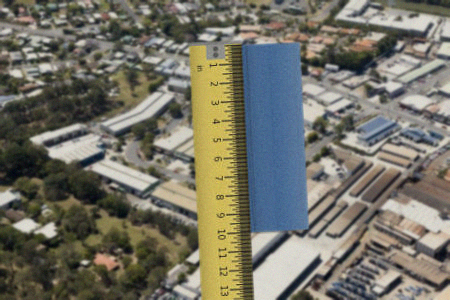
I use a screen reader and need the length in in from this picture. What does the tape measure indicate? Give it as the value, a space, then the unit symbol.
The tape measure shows 10 in
